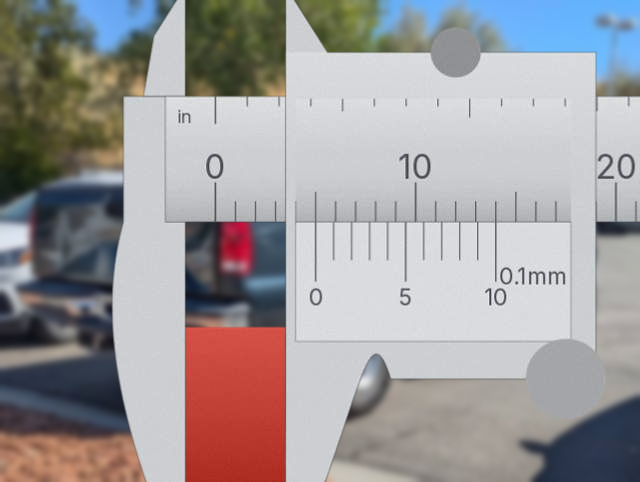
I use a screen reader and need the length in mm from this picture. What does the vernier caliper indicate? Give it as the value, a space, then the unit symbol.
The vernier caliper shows 5.0 mm
